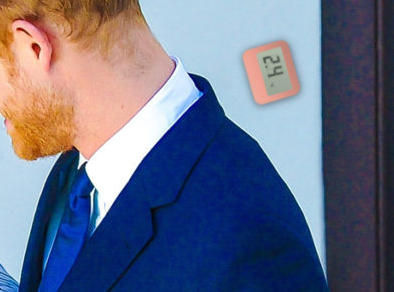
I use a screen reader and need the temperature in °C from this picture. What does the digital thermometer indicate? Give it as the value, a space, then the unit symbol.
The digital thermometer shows 2.4 °C
